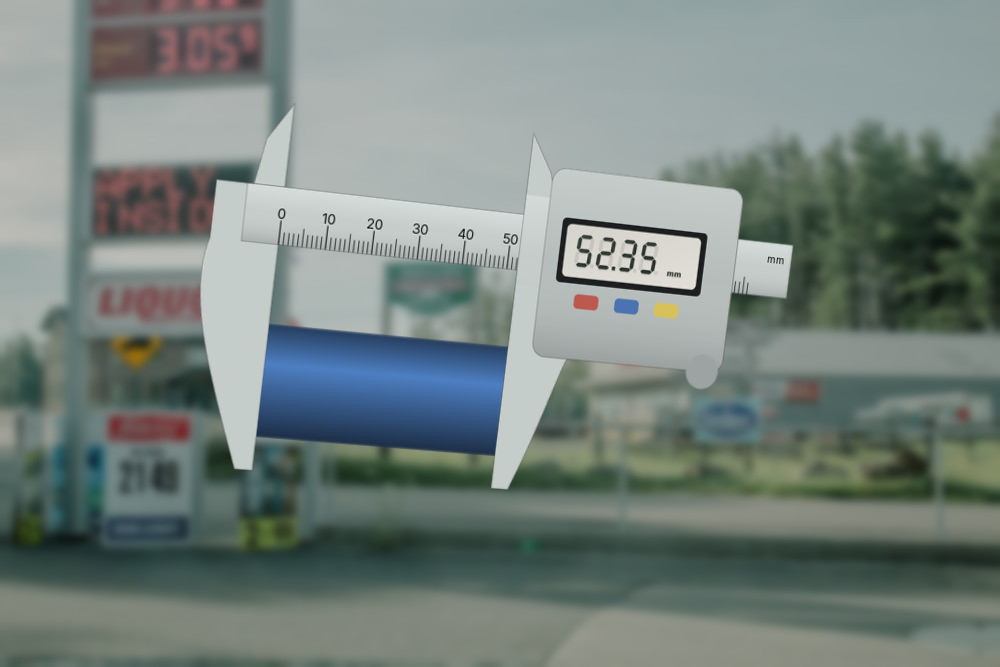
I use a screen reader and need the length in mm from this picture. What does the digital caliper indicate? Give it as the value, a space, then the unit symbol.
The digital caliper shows 52.35 mm
